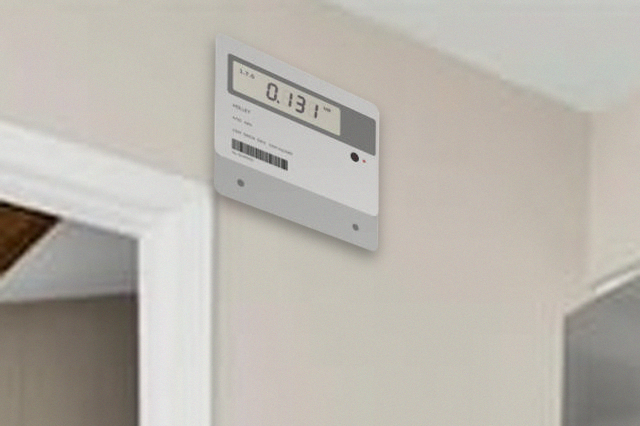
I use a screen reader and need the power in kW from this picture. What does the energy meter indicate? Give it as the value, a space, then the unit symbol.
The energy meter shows 0.131 kW
